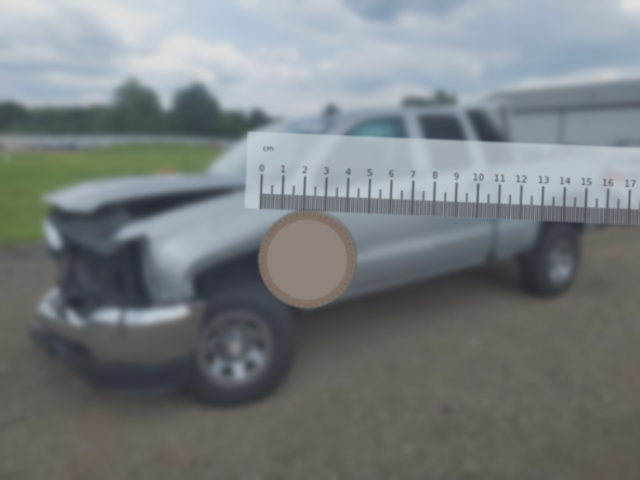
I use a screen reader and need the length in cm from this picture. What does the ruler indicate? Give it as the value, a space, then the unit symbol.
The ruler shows 4.5 cm
